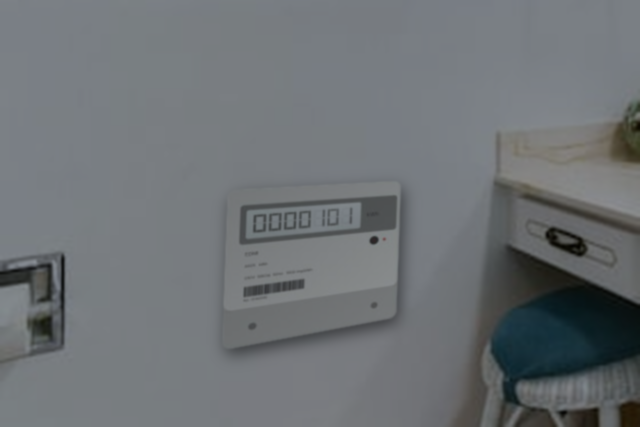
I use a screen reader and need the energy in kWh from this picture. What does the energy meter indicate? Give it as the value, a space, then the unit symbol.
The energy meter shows 101 kWh
